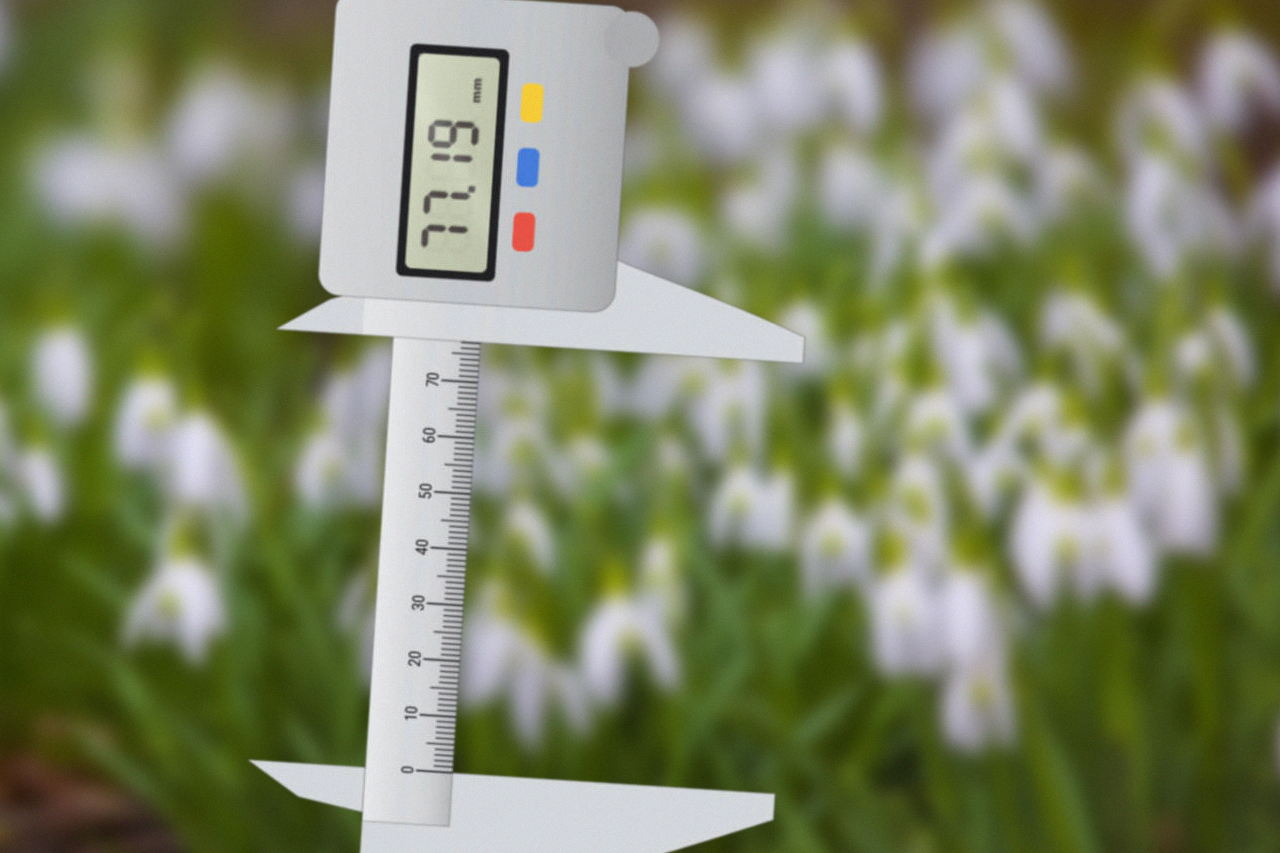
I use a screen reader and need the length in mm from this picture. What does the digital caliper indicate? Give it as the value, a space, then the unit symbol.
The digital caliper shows 77.19 mm
